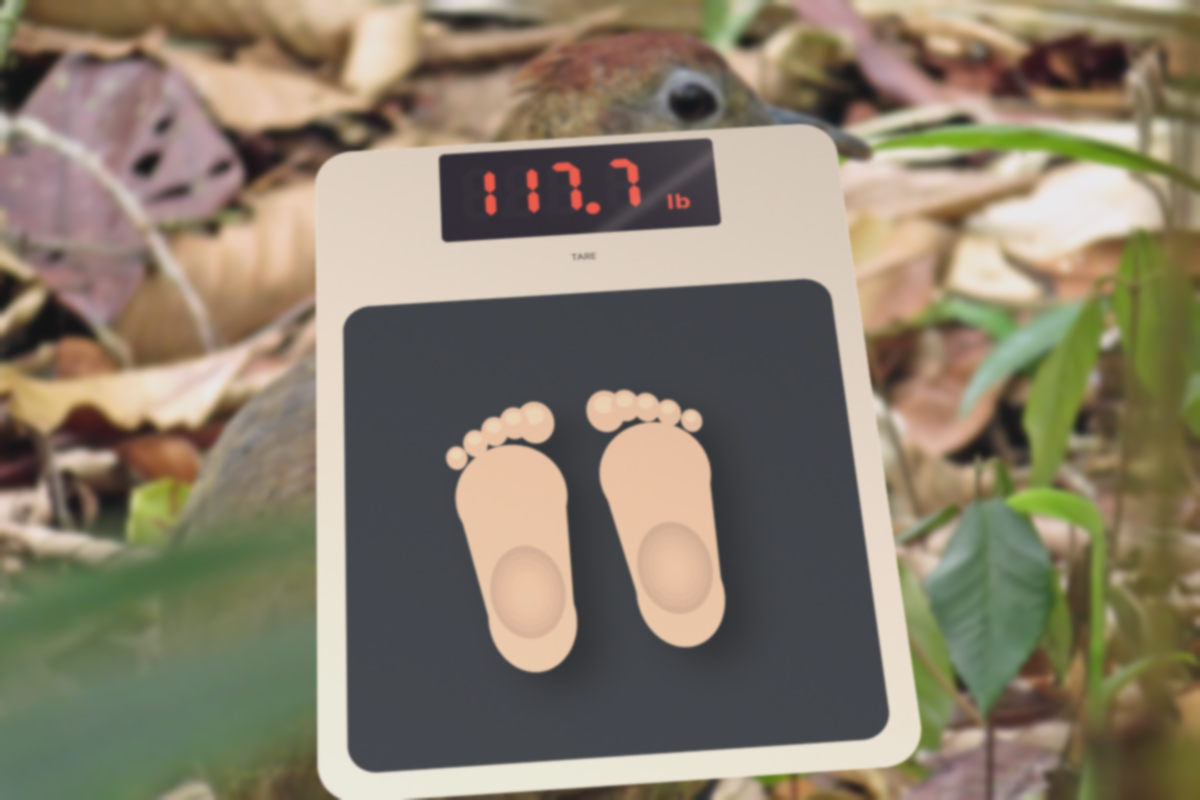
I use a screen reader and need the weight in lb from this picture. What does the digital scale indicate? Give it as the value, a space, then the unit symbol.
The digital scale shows 117.7 lb
